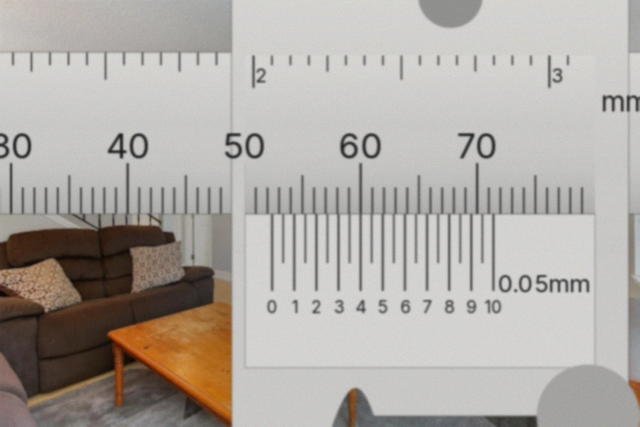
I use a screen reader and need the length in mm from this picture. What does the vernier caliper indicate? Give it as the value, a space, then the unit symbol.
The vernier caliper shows 52.4 mm
